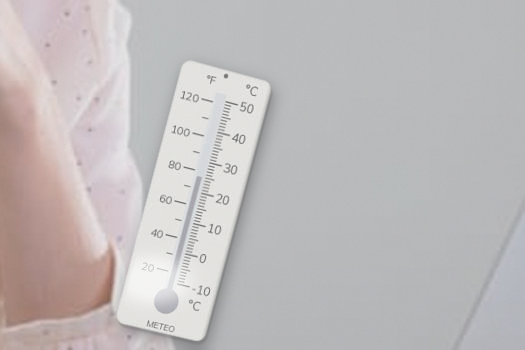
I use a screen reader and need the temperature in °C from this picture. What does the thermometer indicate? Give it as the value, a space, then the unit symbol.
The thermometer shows 25 °C
